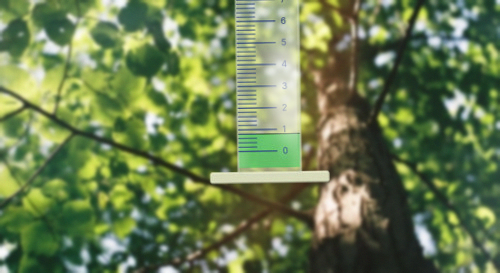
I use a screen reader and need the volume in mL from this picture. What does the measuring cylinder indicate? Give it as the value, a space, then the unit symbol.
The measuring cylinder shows 0.8 mL
